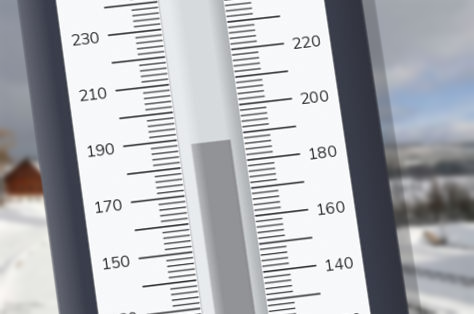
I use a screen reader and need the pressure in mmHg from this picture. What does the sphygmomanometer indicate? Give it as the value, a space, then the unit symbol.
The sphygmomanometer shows 188 mmHg
